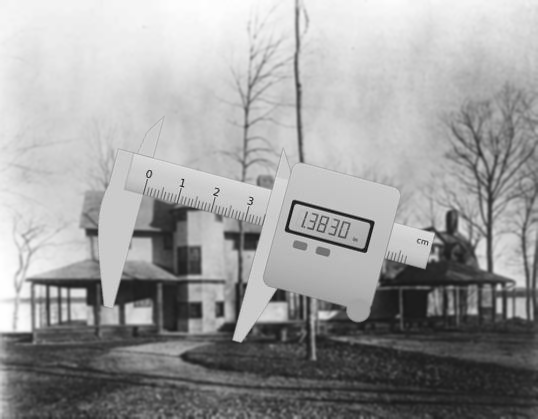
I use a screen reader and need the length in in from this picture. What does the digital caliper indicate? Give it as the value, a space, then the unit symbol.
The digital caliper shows 1.3830 in
